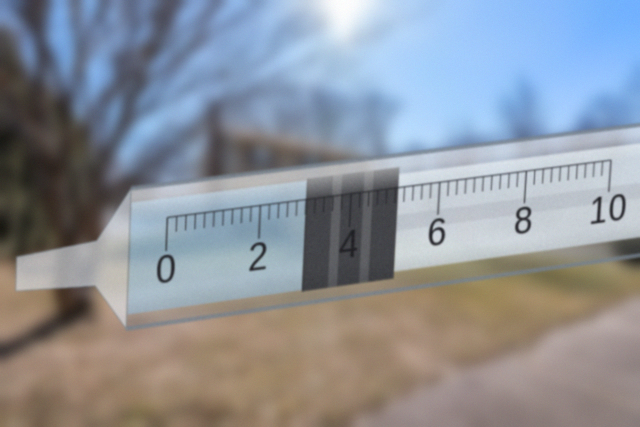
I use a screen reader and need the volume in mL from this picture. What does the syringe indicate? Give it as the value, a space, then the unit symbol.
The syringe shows 3 mL
